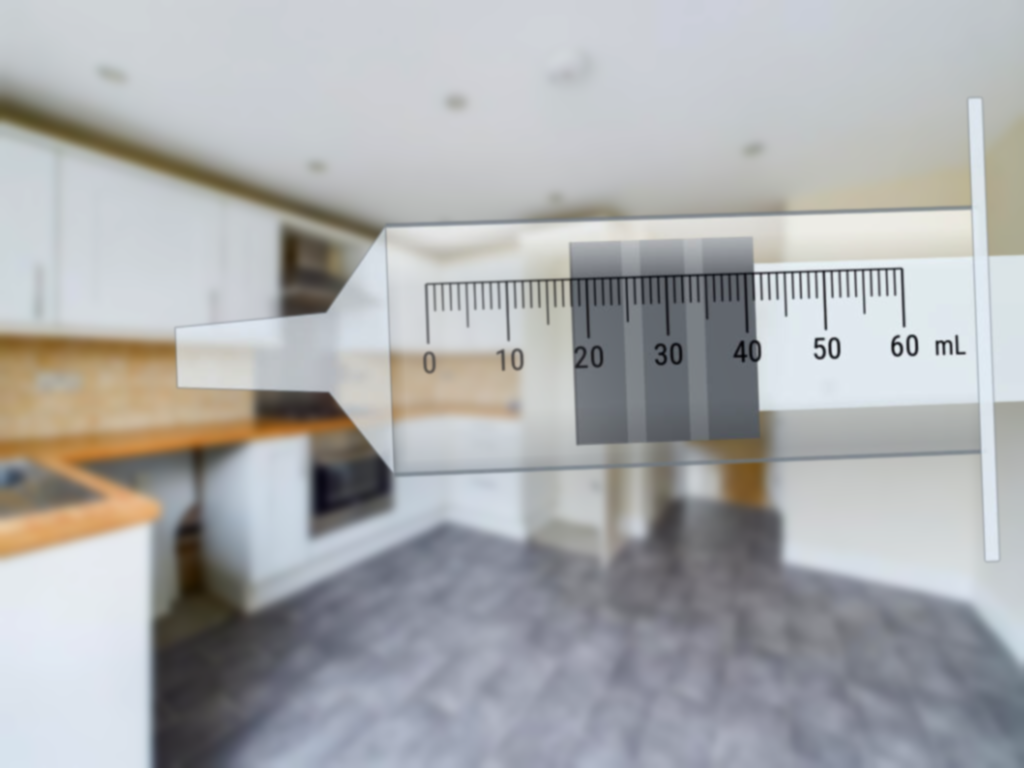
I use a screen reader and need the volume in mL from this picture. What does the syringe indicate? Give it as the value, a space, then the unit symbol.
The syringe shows 18 mL
